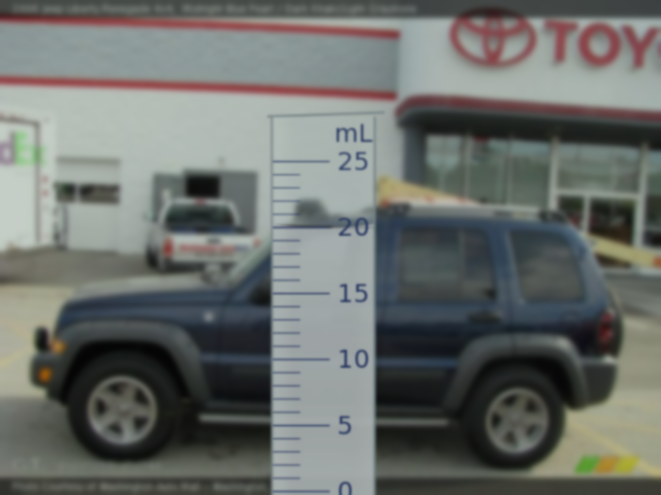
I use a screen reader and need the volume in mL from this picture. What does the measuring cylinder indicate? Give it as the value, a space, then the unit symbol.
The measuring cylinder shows 20 mL
